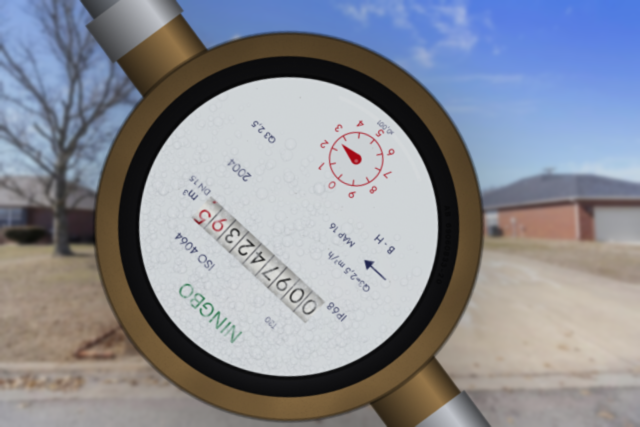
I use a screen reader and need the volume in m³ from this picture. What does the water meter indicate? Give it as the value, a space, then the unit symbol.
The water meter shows 97423.952 m³
